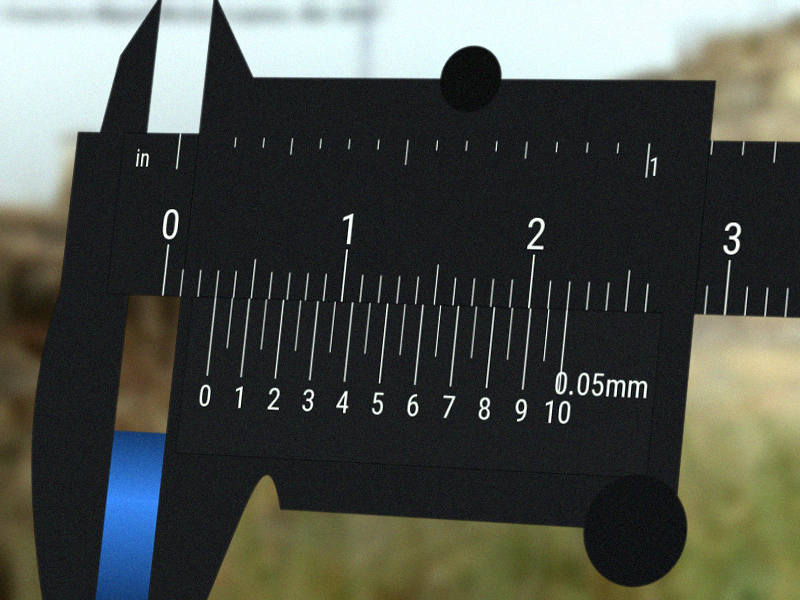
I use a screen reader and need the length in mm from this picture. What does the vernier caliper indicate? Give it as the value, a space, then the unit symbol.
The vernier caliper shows 3.0 mm
